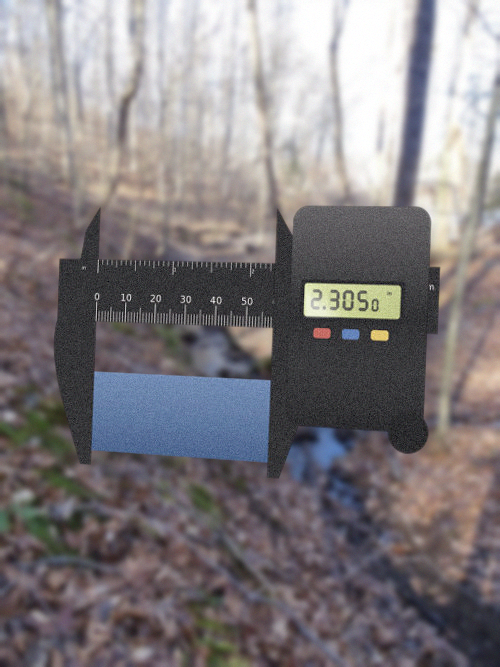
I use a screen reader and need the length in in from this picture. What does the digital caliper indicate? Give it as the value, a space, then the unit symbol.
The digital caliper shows 2.3050 in
